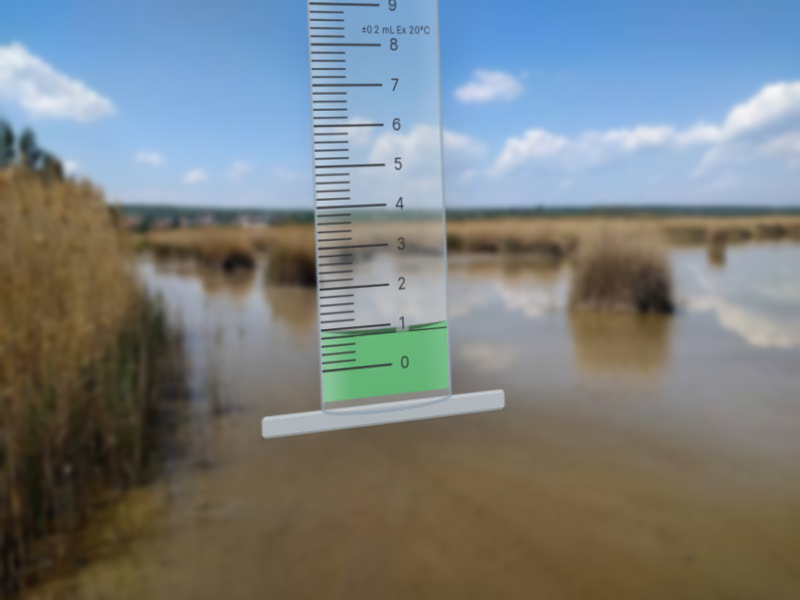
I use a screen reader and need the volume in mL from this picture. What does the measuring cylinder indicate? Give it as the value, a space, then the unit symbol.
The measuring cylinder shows 0.8 mL
